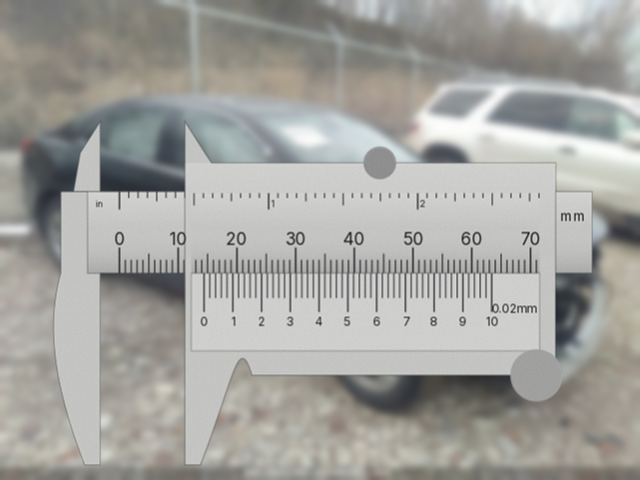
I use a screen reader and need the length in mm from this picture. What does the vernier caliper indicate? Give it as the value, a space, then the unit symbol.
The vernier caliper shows 14.4 mm
